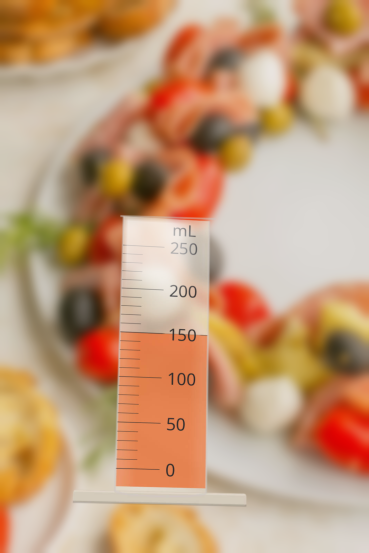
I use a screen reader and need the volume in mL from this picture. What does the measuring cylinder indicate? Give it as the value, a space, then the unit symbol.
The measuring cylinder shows 150 mL
